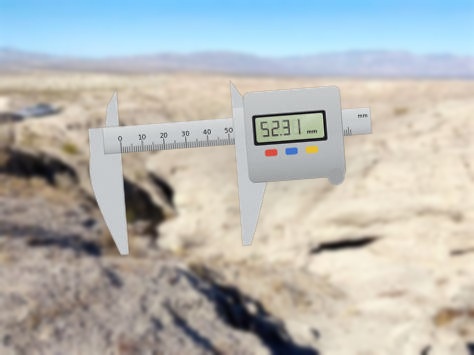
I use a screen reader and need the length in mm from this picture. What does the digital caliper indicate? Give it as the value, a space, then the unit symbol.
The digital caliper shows 52.31 mm
